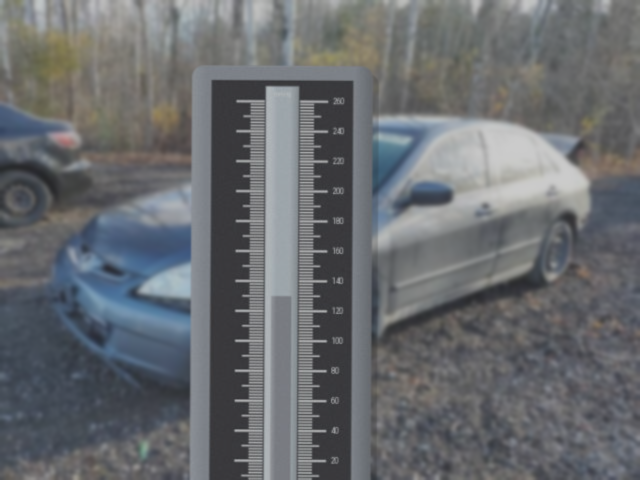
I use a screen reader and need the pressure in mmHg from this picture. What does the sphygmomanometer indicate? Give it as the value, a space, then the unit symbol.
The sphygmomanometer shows 130 mmHg
